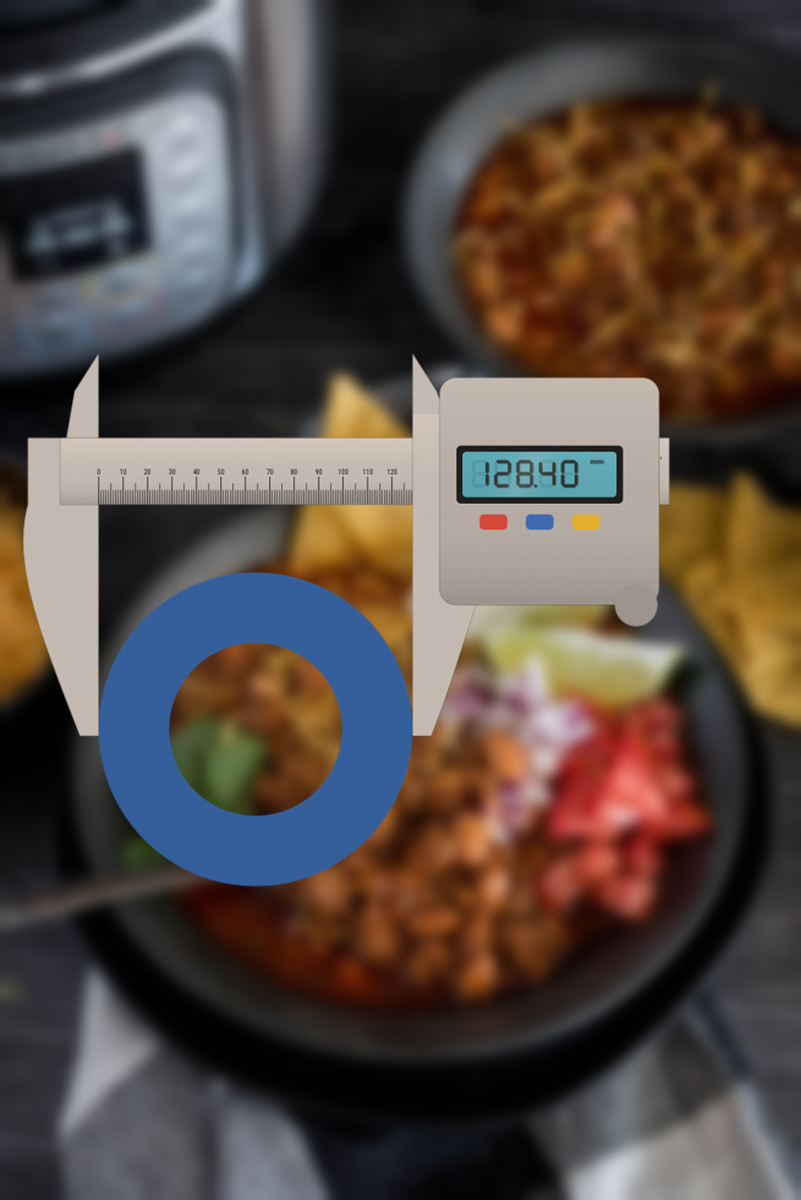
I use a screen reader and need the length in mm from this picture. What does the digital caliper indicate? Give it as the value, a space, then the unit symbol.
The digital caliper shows 128.40 mm
